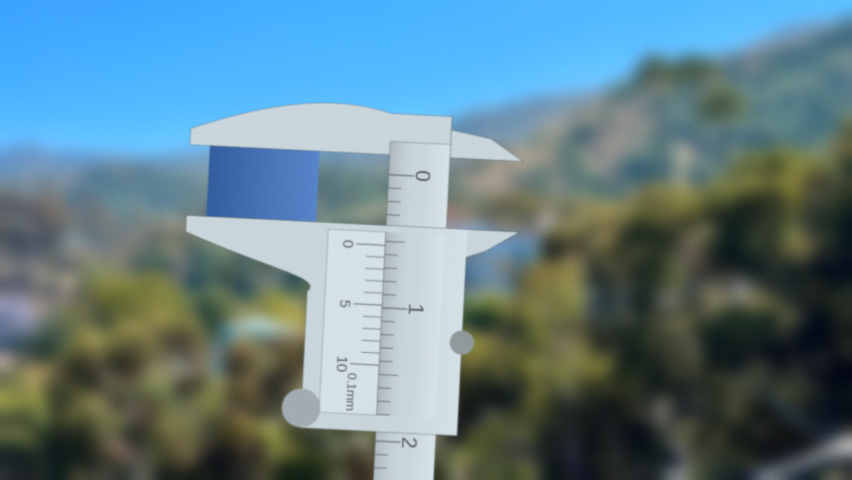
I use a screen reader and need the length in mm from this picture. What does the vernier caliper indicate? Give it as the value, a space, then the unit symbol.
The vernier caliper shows 5.3 mm
